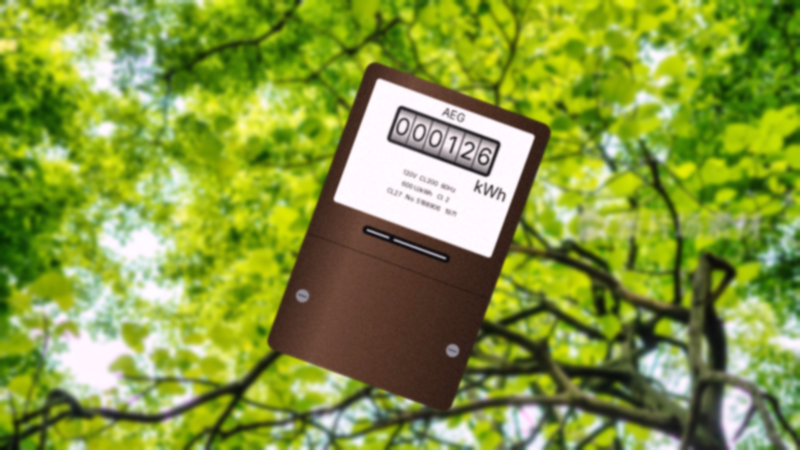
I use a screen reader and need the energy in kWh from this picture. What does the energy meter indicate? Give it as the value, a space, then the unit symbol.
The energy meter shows 126 kWh
